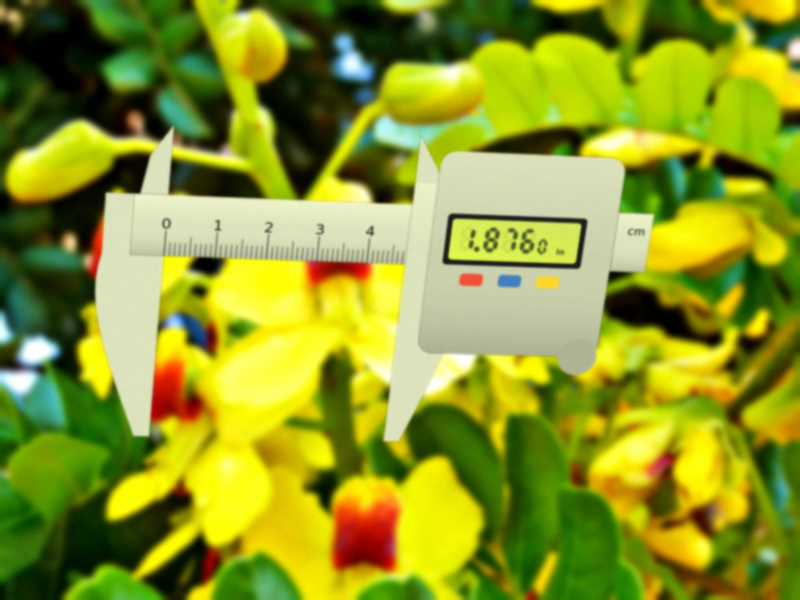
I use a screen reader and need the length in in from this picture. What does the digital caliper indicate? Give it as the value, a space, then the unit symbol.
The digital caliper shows 1.8760 in
